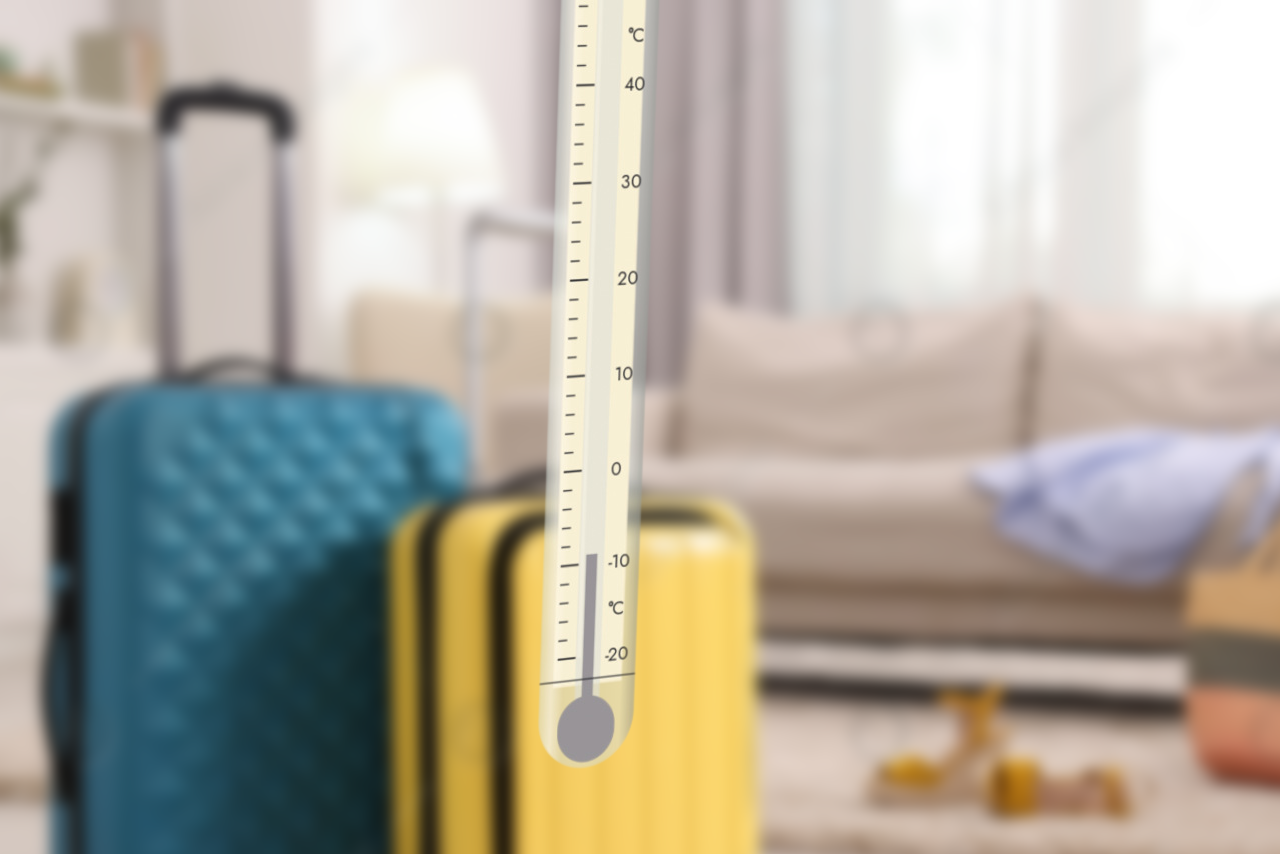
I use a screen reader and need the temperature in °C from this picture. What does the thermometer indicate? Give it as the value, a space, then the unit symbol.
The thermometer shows -9 °C
